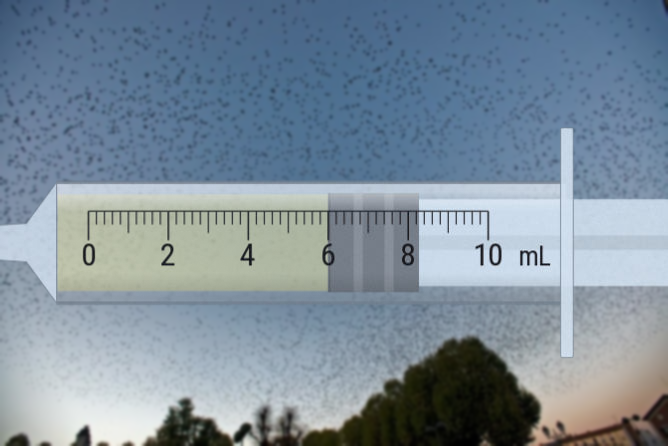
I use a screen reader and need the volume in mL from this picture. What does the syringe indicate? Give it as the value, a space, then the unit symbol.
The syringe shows 6 mL
